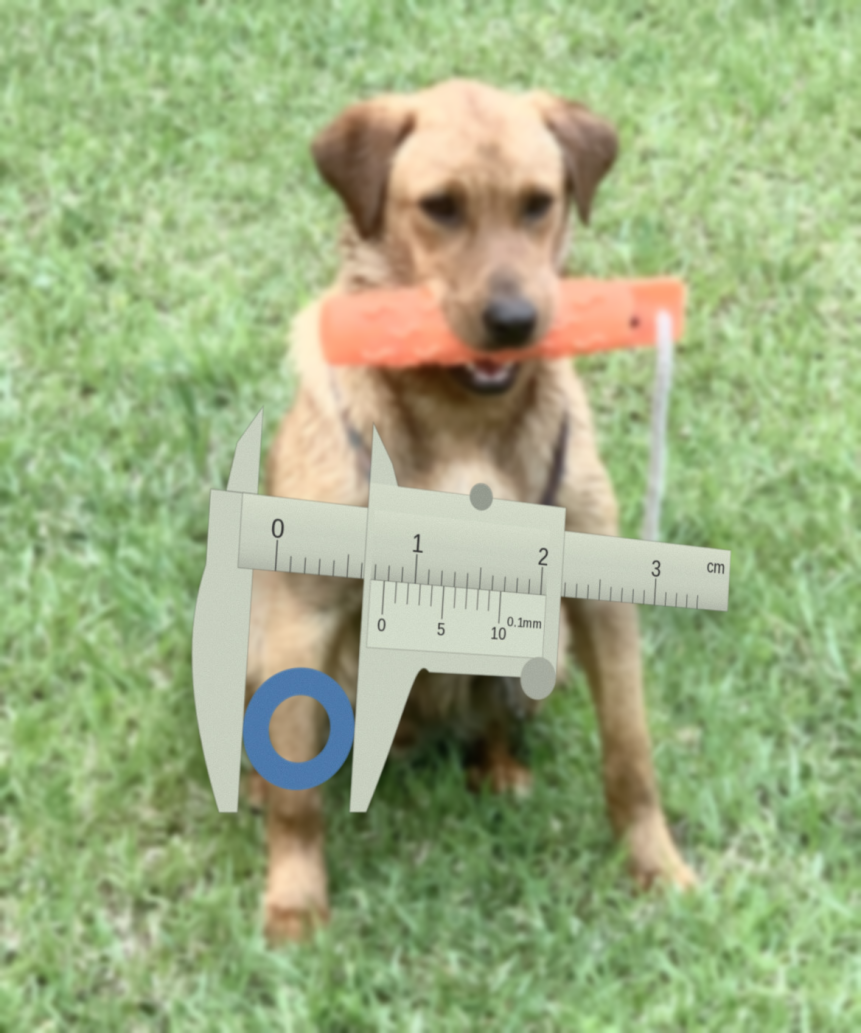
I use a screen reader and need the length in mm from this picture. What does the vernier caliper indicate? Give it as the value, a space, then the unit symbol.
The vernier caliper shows 7.7 mm
